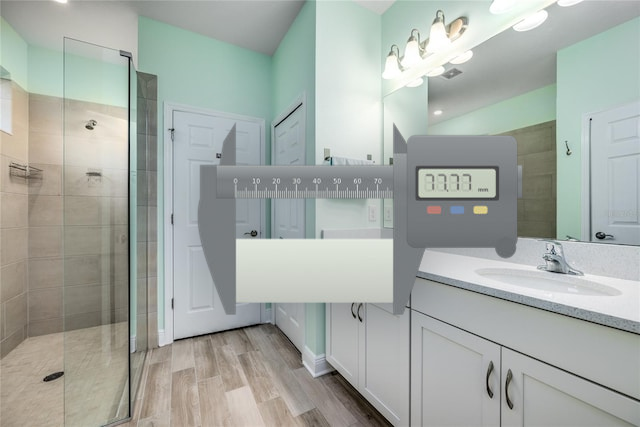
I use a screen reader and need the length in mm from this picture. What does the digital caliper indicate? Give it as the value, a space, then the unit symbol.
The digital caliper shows 77.77 mm
